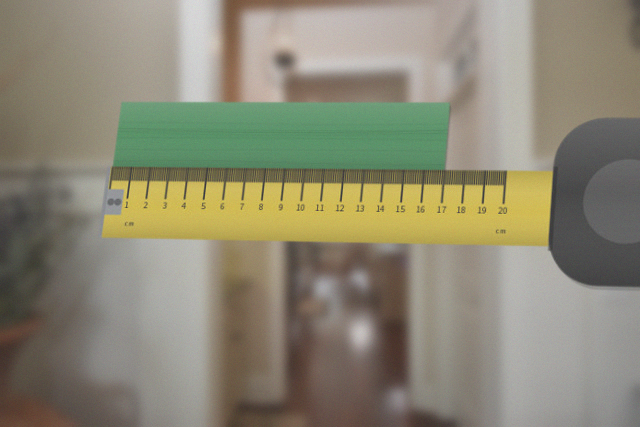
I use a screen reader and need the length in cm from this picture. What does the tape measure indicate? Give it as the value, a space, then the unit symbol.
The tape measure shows 17 cm
